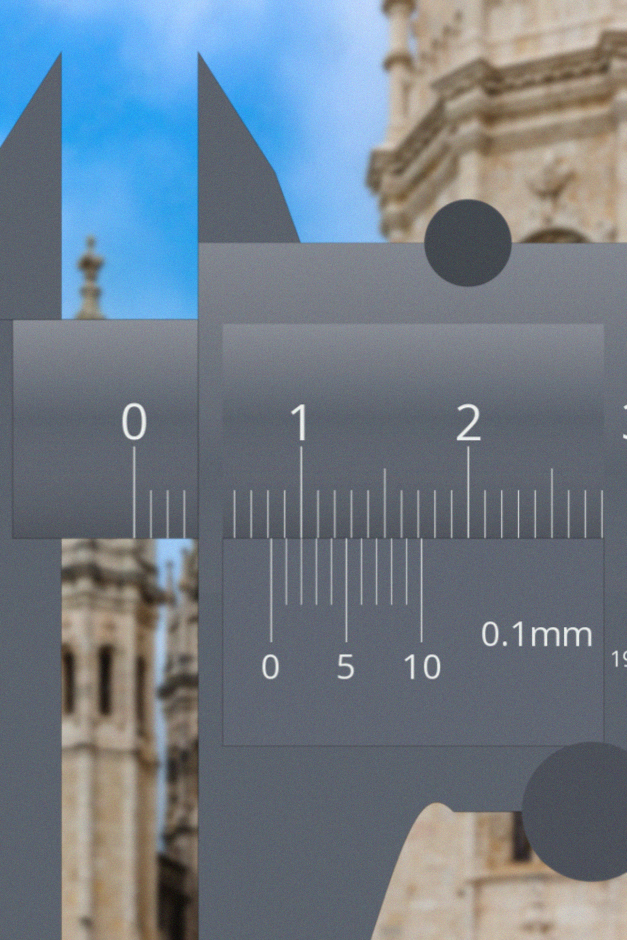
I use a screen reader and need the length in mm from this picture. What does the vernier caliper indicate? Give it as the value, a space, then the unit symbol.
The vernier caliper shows 8.2 mm
